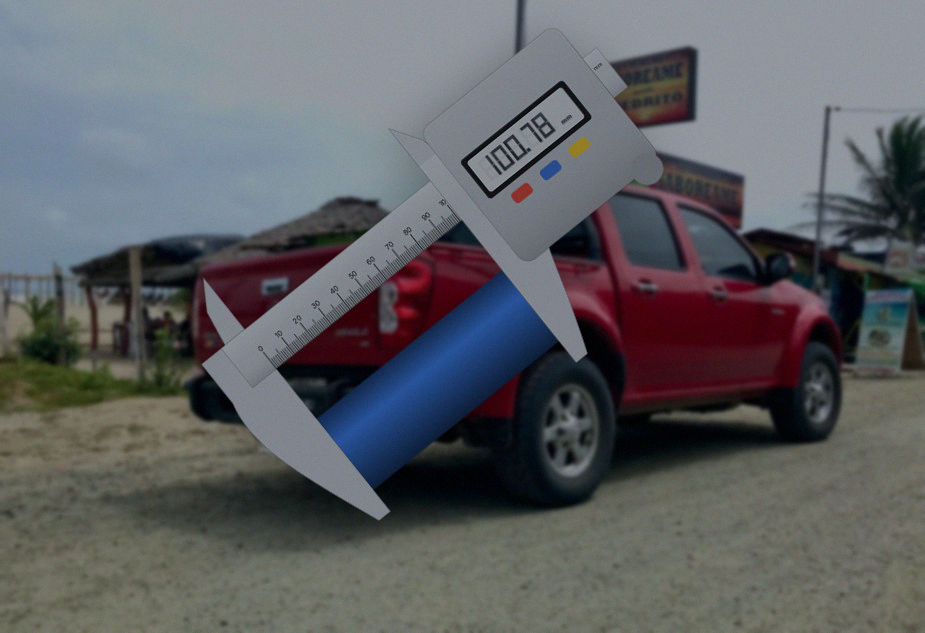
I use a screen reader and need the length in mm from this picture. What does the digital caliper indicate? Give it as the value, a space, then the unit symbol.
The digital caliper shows 100.78 mm
